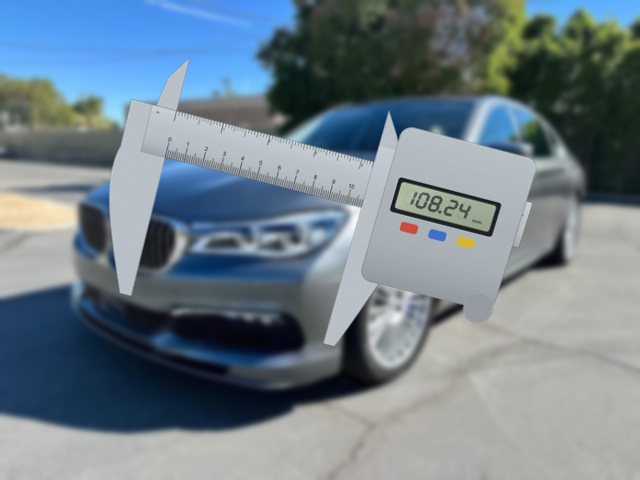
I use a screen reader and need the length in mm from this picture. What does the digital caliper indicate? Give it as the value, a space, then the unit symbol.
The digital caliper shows 108.24 mm
